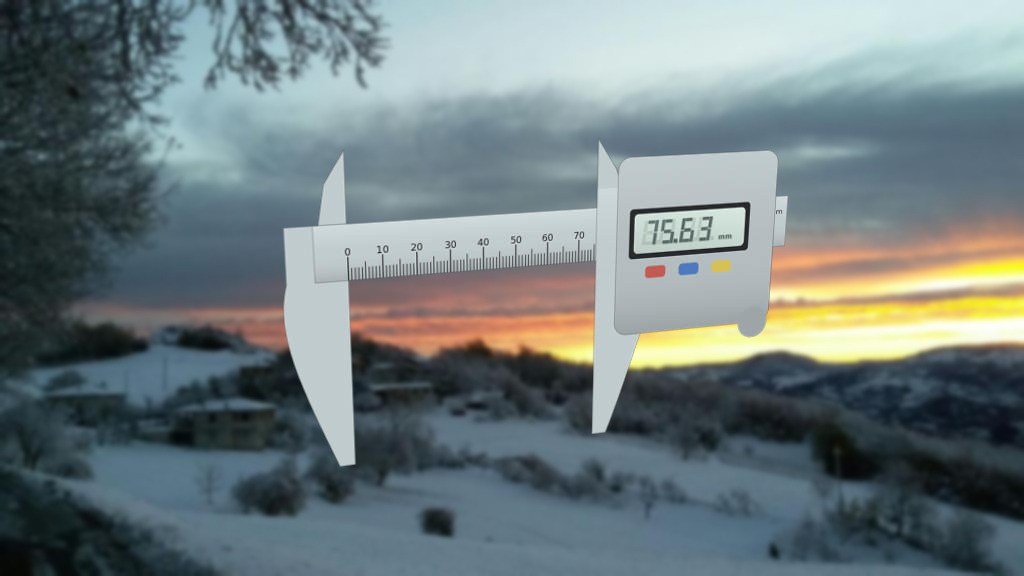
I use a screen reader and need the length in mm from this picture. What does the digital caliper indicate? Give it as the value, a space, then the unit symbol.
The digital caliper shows 75.63 mm
